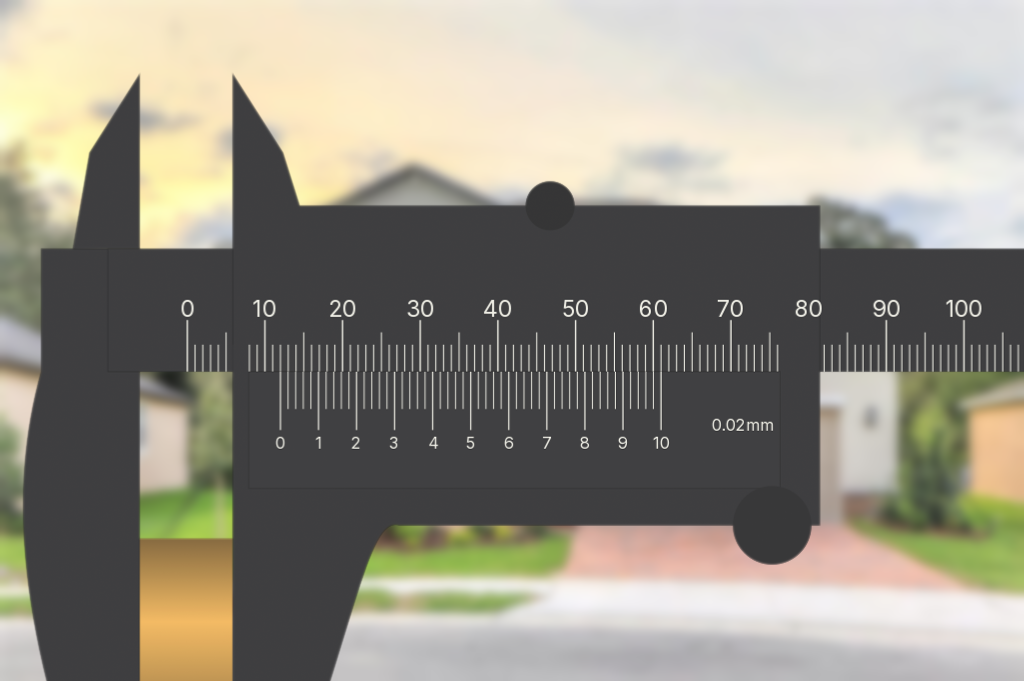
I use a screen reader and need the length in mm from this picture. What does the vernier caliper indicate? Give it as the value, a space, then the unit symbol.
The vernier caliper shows 12.0 mm
